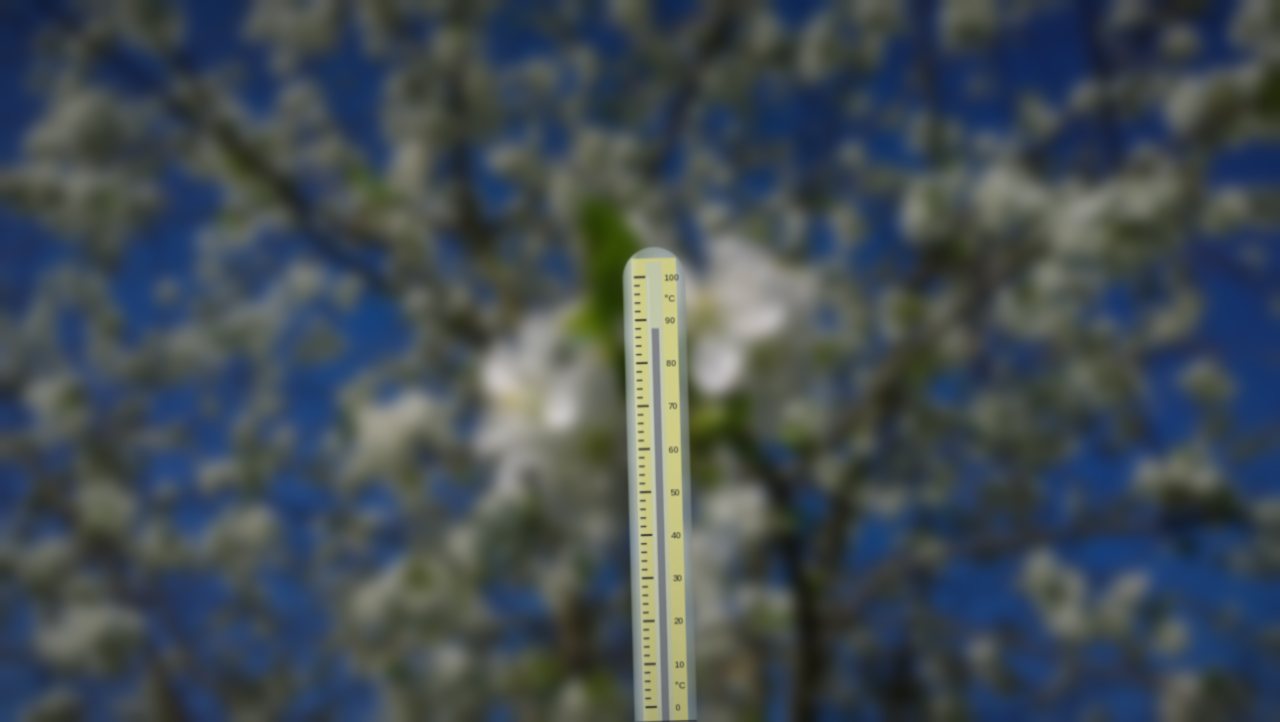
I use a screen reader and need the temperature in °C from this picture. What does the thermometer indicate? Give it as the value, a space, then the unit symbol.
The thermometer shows 88 °C
